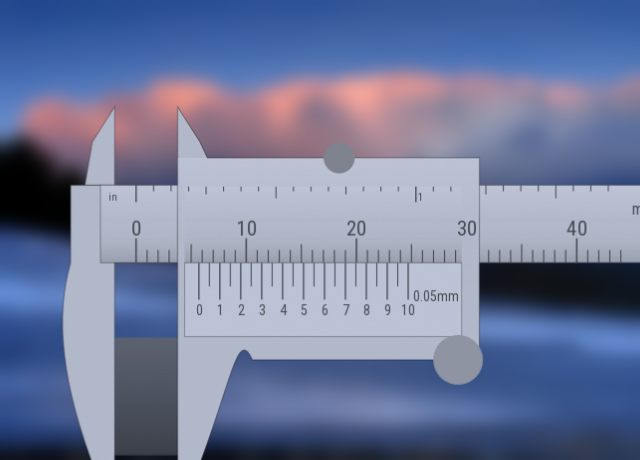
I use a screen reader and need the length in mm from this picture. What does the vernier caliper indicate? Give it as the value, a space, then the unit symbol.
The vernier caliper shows 5.7 mm
